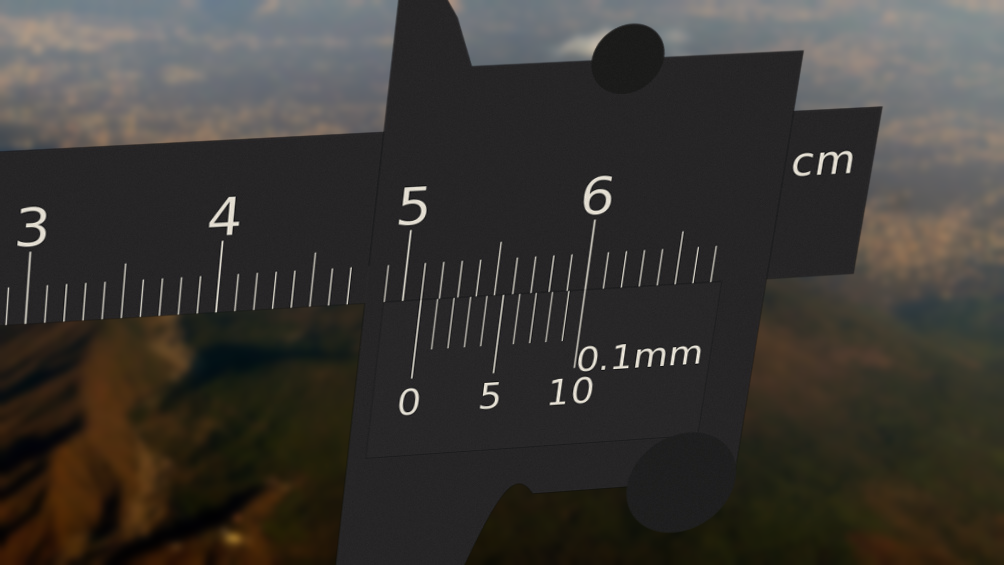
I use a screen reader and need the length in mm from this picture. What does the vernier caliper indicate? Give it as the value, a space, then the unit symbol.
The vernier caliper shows 51.0 mm
